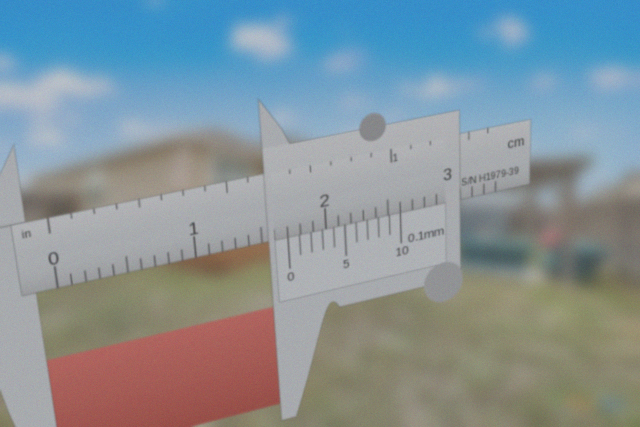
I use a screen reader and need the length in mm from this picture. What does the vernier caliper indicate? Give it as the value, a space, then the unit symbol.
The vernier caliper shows 17.0 mm
